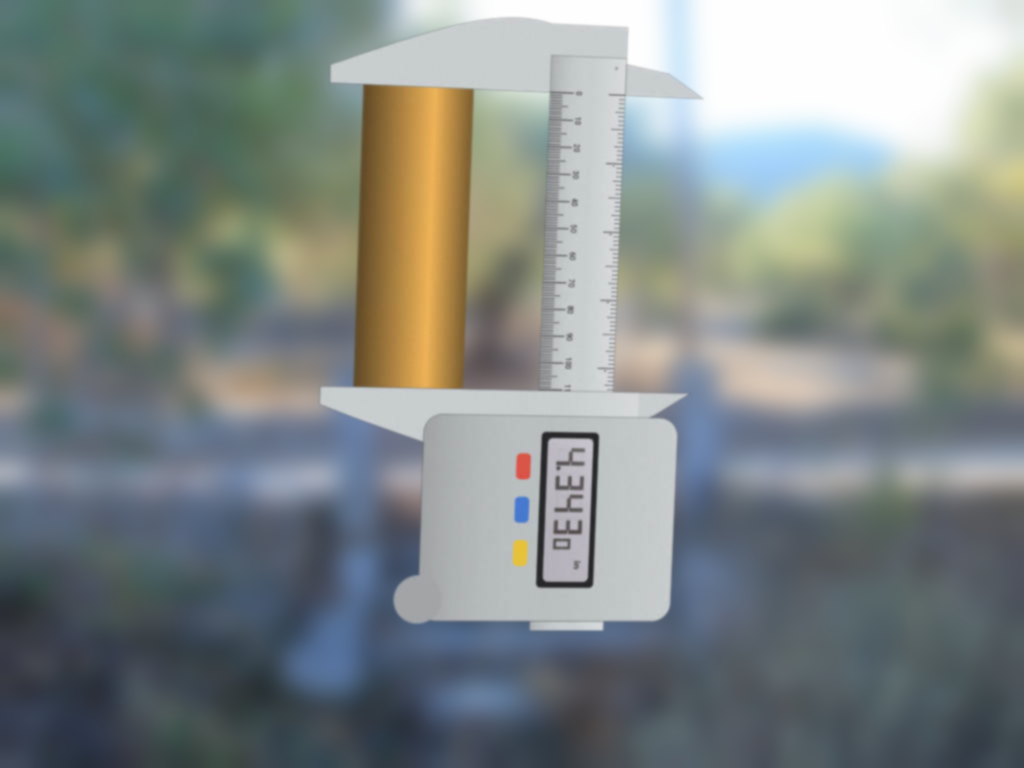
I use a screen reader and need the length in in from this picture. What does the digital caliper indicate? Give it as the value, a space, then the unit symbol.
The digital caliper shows 4.3430 in
